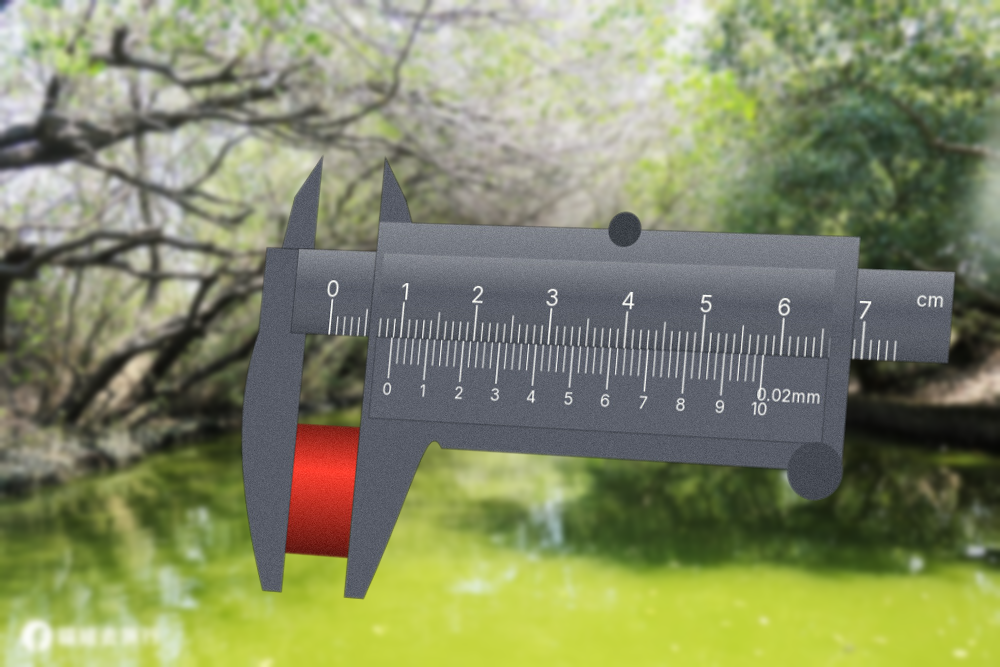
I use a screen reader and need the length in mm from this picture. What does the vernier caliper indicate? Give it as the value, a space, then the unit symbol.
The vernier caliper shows 8.8 mm
